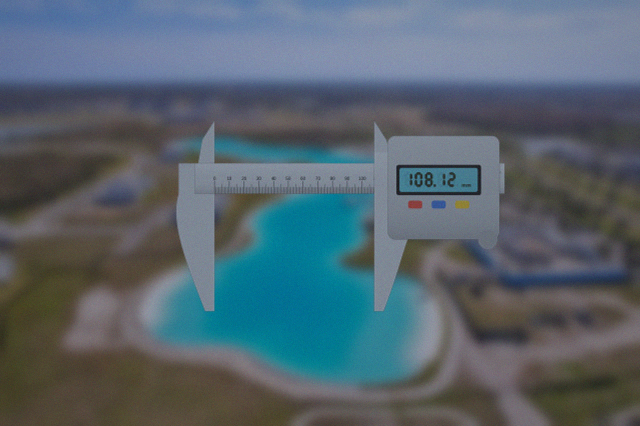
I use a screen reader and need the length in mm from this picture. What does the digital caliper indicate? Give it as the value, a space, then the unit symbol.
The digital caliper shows 108.12 mm
